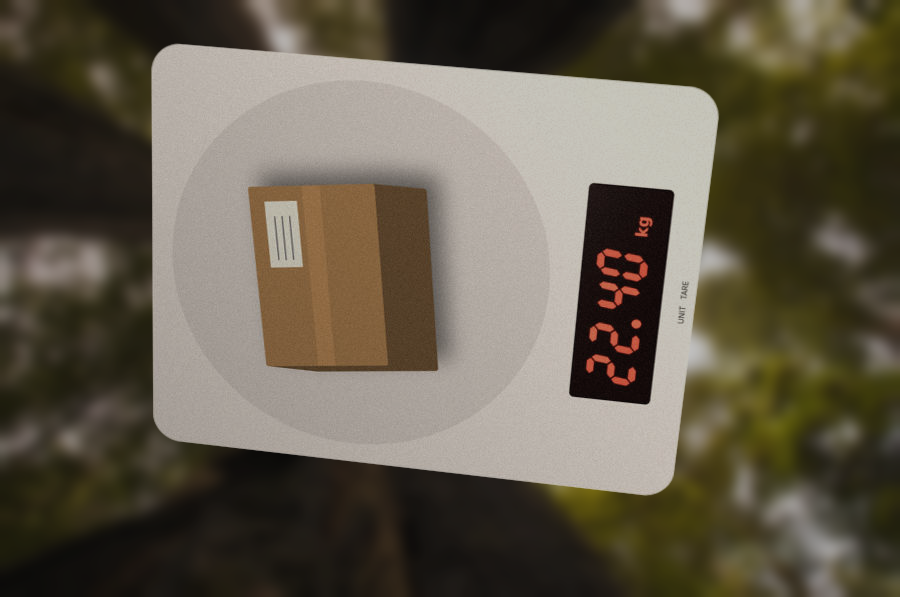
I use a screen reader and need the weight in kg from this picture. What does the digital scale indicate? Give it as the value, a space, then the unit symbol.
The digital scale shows 22.40 kg
